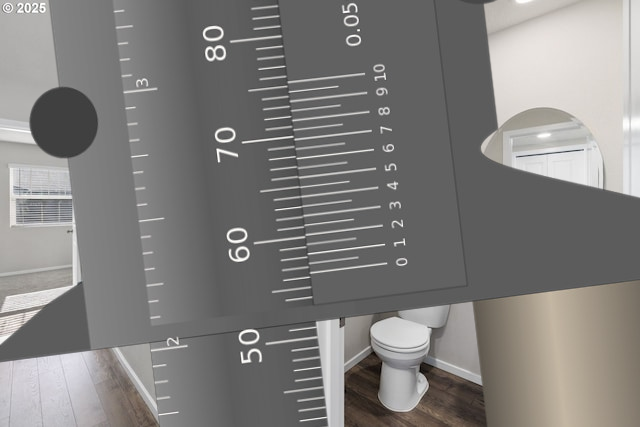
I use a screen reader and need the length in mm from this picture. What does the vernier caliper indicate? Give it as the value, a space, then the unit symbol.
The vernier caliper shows 56.4 mm
